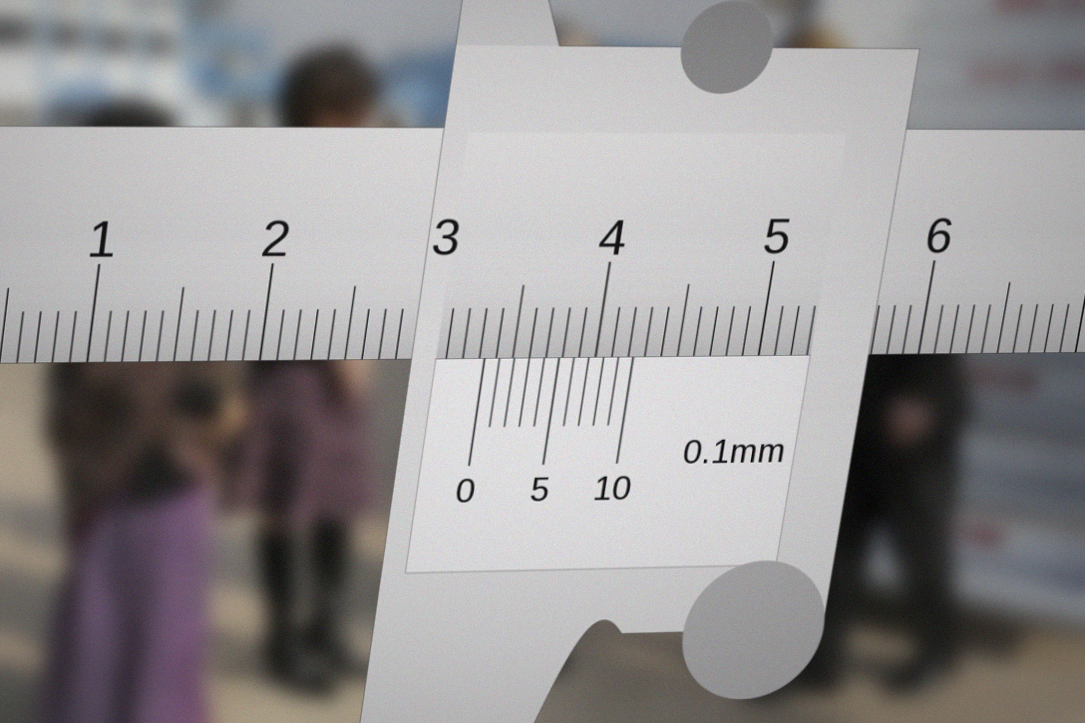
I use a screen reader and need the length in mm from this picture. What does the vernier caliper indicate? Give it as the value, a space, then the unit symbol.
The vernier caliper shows 33.3 mm
